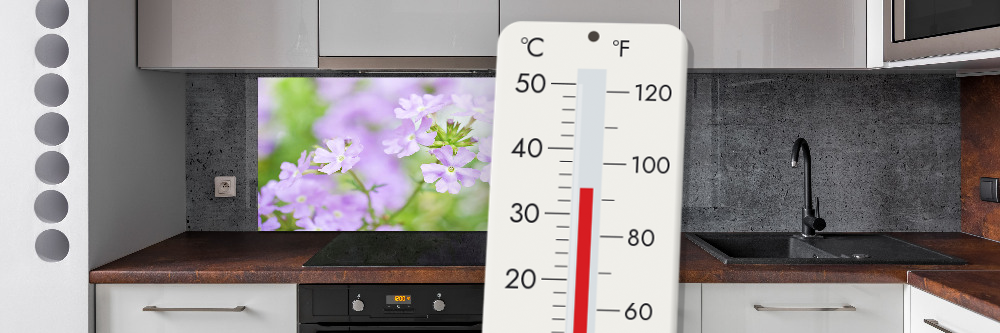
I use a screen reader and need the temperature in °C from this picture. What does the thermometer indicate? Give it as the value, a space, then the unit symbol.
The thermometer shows 34 °C
